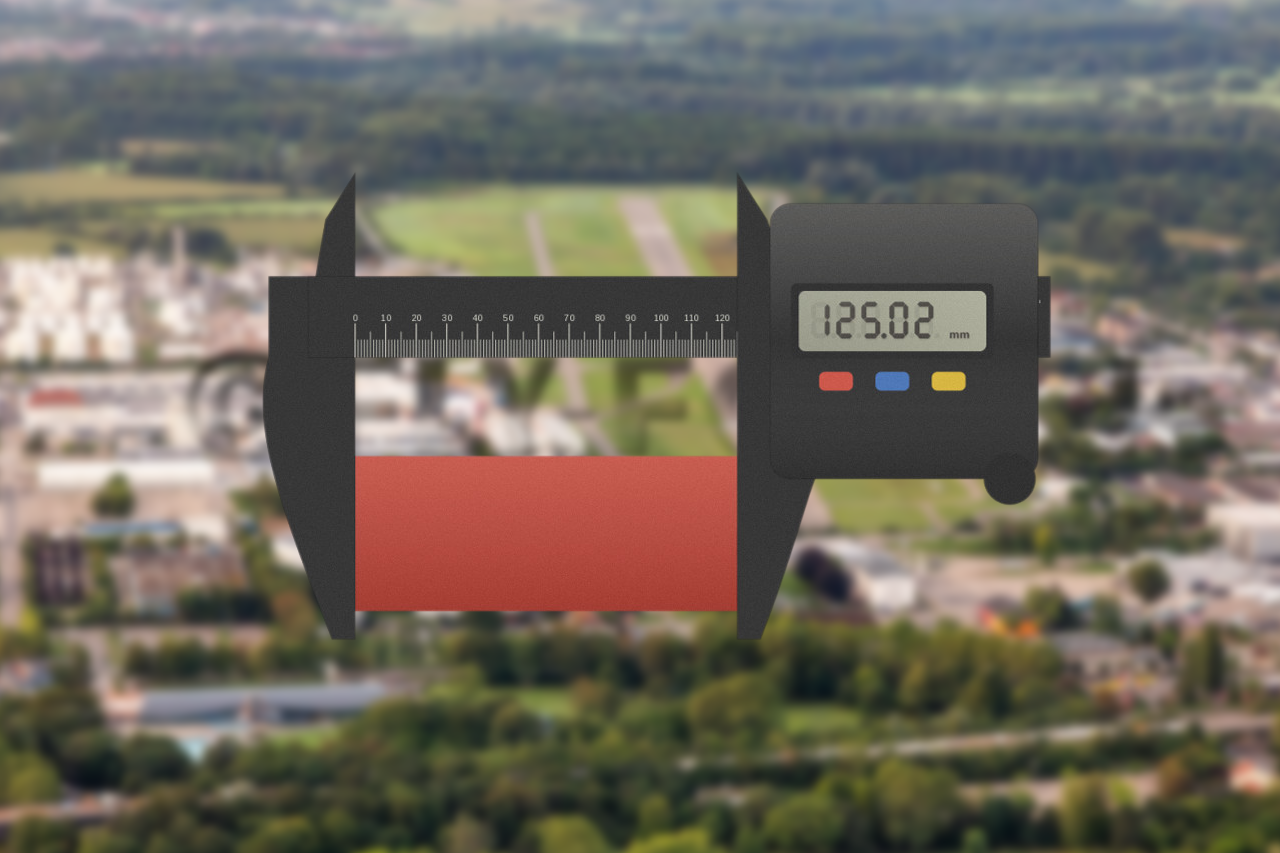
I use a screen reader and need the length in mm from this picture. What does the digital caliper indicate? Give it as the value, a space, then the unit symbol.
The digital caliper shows 125.02 mm
